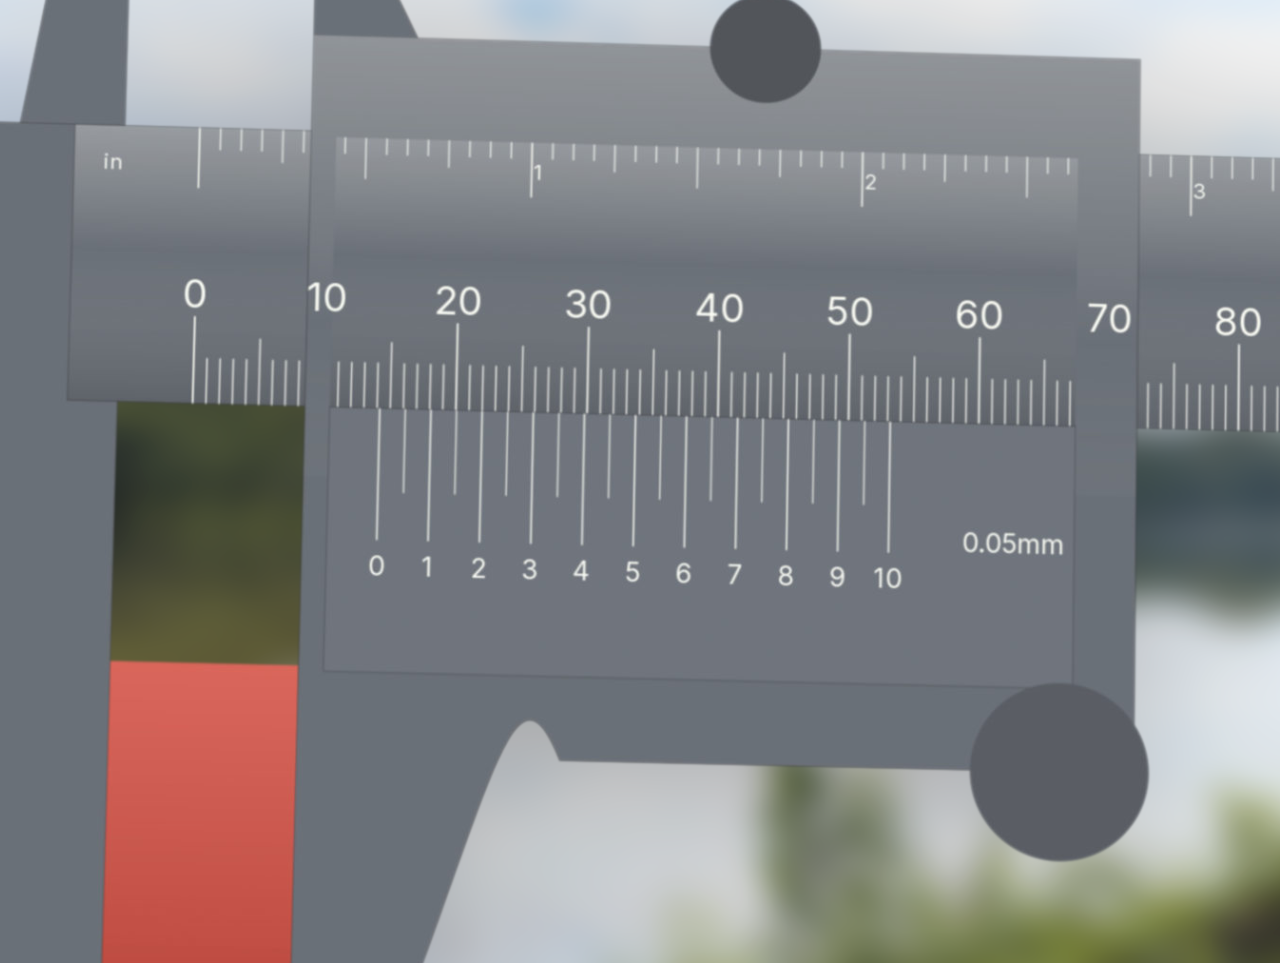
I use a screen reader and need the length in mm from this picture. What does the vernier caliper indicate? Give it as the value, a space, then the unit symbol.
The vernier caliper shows 14.2 mm
